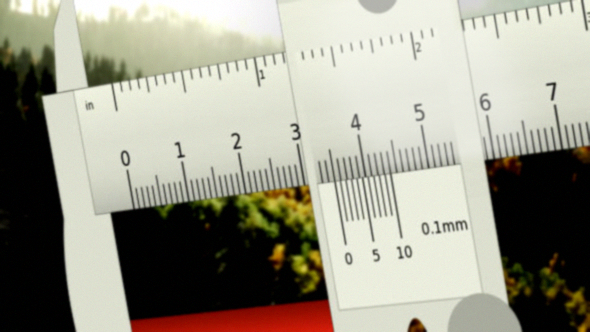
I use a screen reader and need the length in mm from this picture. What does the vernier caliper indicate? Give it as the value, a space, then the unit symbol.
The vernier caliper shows 35.0 mm
